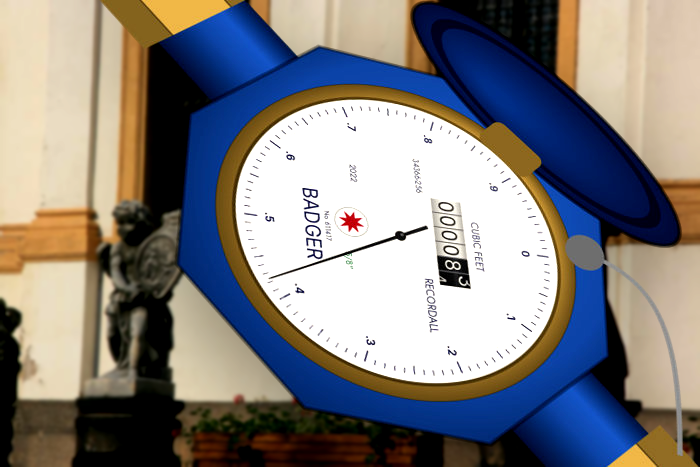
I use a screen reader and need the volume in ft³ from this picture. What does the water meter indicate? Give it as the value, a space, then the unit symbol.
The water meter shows 83.42 ft³
